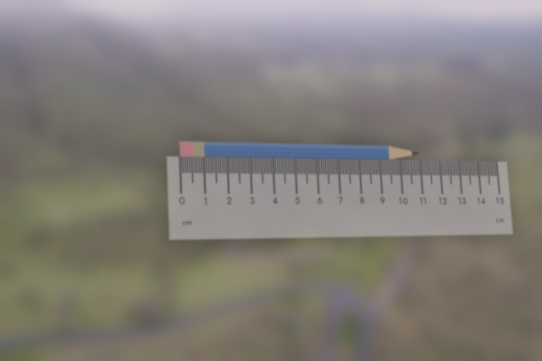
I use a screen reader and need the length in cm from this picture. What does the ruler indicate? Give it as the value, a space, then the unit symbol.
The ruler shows 11 cm
